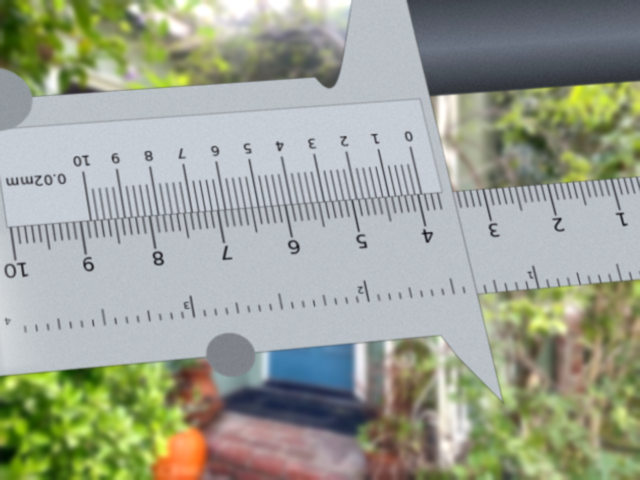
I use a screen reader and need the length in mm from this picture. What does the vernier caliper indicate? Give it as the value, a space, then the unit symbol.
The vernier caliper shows 39.5 mm
